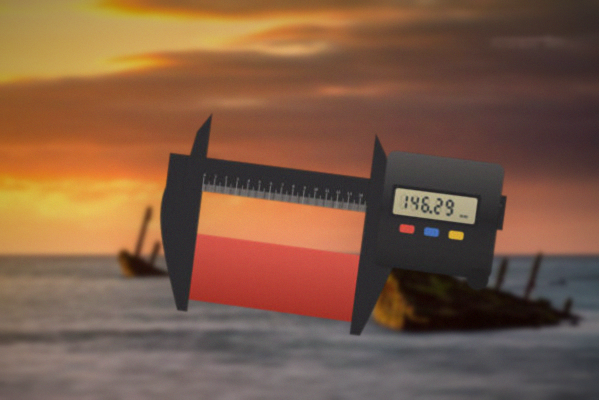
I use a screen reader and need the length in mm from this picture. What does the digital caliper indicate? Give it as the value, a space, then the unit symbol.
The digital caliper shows 146.29 mm
